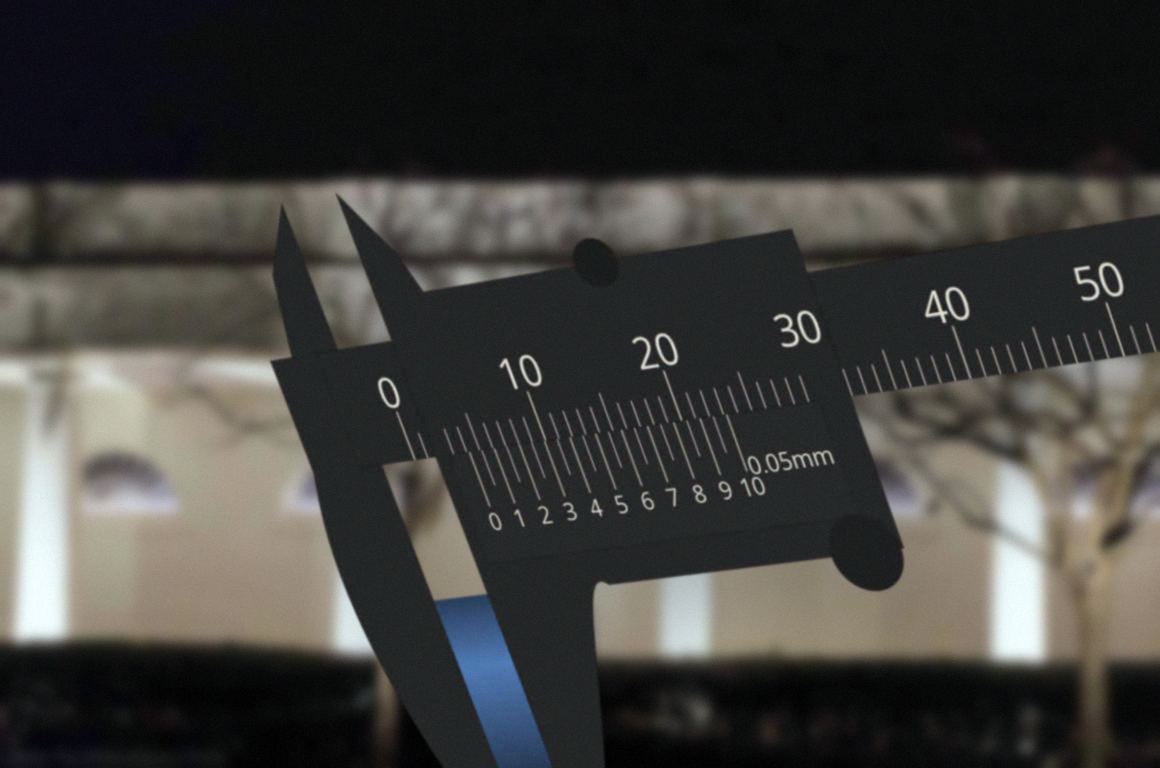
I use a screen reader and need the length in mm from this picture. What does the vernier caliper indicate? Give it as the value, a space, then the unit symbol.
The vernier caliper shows 4.2 mm
